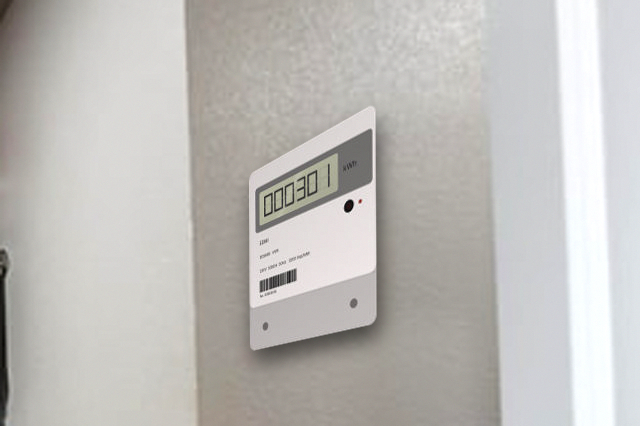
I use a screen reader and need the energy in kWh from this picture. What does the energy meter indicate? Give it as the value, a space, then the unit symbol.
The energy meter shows 301 kWh
